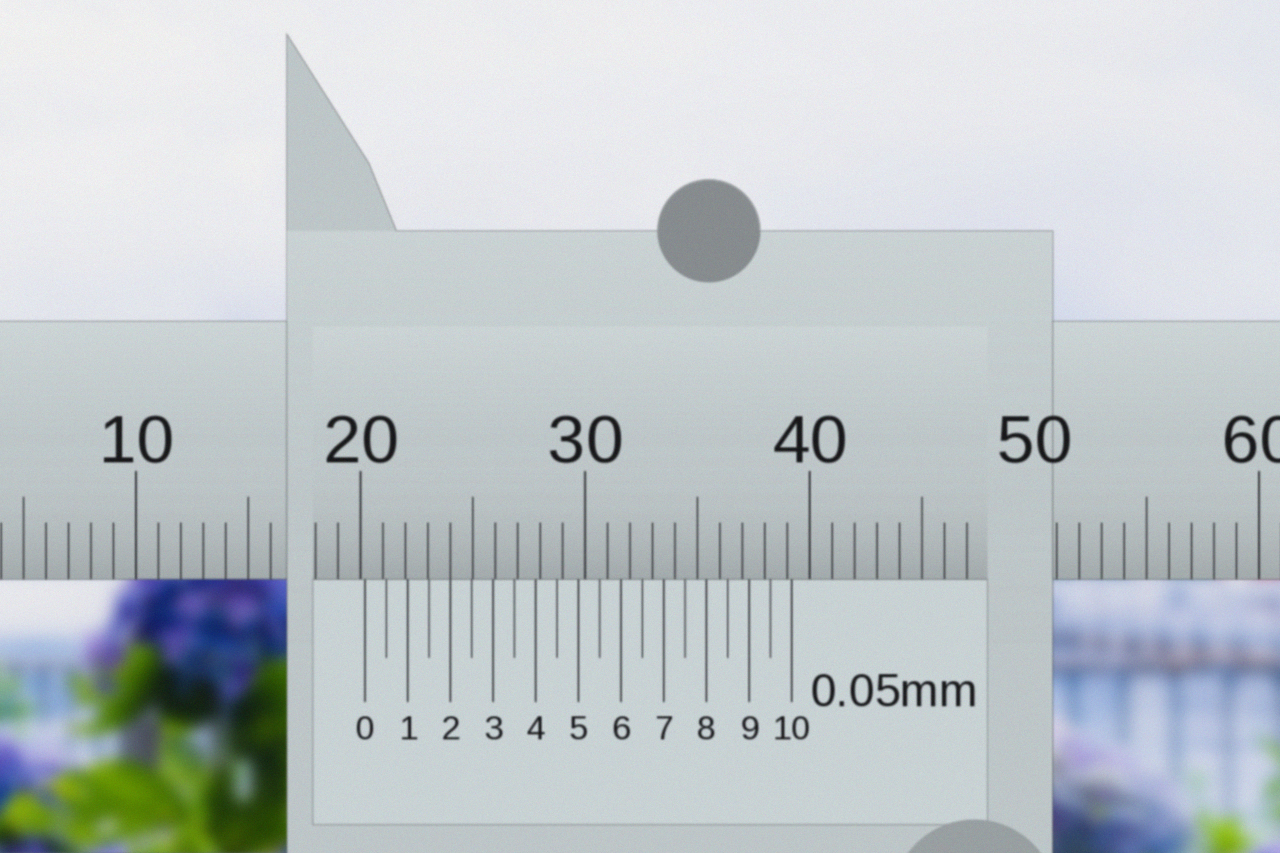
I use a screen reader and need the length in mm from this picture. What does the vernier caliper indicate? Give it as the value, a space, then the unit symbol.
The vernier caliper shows 20.2 mm
